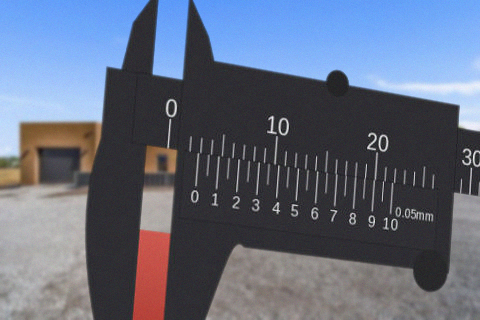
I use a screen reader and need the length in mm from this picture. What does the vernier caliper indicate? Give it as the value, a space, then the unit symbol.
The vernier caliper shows 2.8 mm
